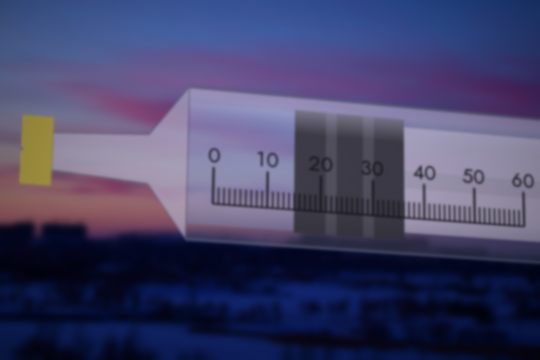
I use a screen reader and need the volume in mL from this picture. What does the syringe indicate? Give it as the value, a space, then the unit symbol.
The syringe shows 15 mL
